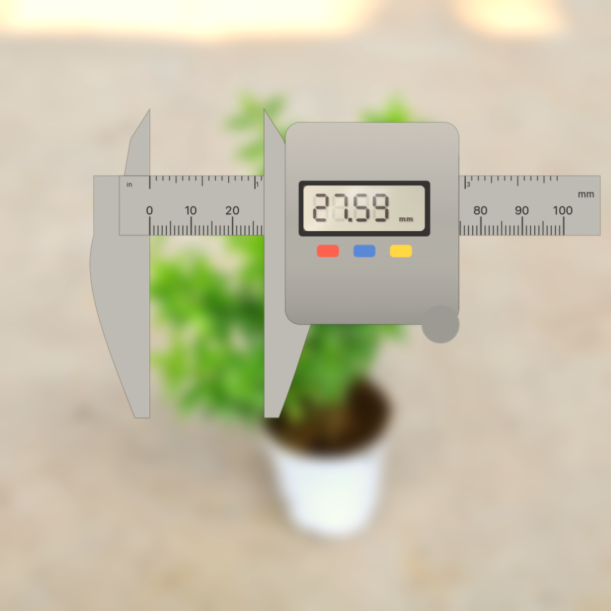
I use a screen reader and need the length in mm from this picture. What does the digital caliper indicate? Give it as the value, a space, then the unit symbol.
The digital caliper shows 27.59 mm
